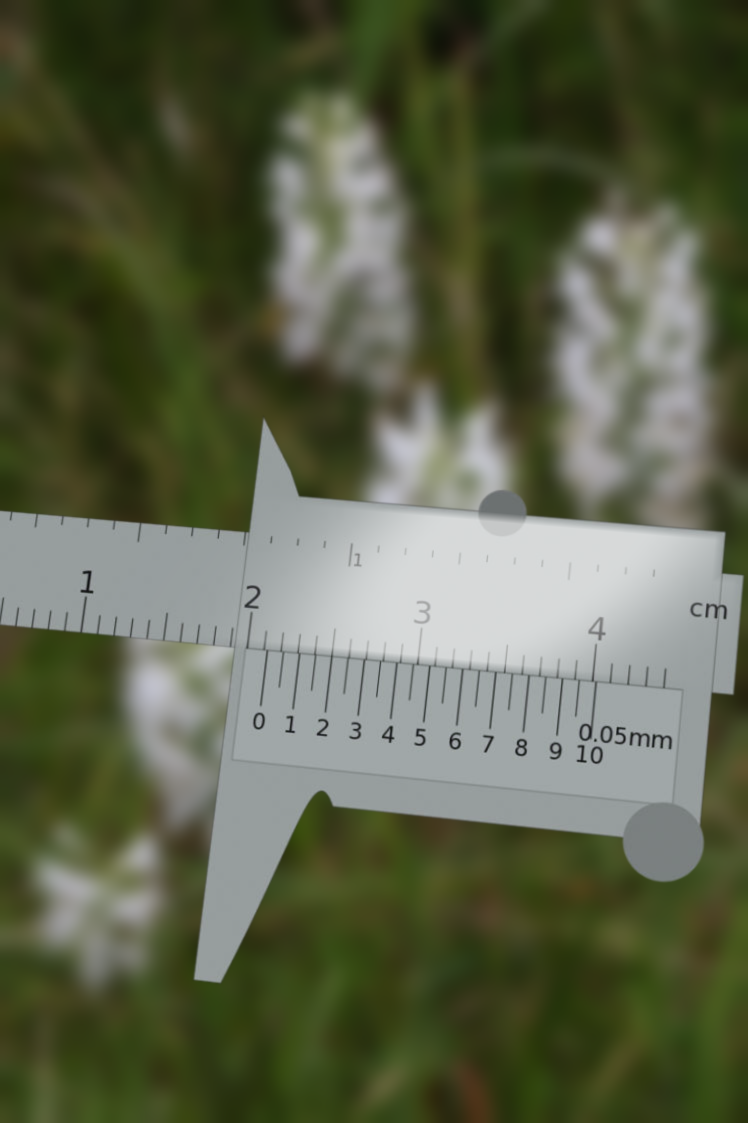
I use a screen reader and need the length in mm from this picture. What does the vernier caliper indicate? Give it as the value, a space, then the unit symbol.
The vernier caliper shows 21.2 mm
